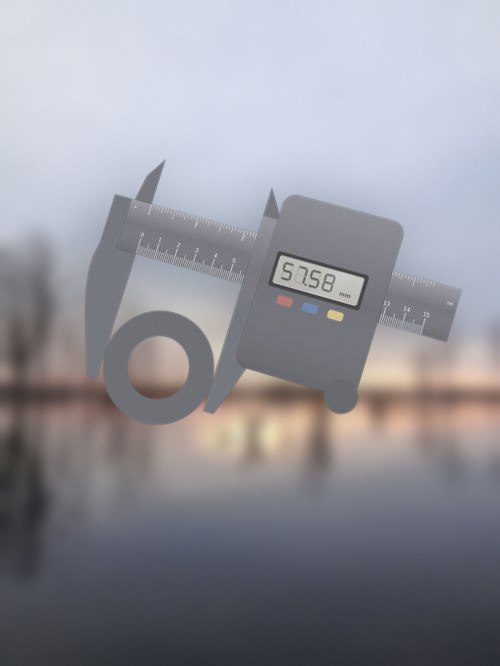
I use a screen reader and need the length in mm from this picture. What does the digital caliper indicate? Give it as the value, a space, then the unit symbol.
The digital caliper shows 57.58 mm
